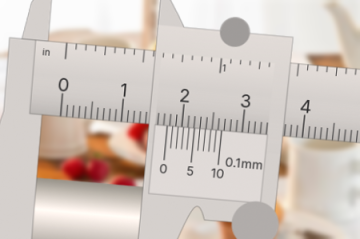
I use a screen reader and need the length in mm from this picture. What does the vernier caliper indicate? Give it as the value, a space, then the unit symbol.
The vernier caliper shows 17.6 mm
